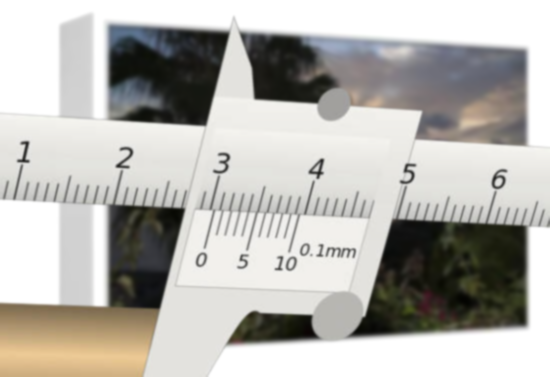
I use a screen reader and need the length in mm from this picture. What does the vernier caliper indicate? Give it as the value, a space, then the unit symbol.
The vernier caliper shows 30.4 mm
